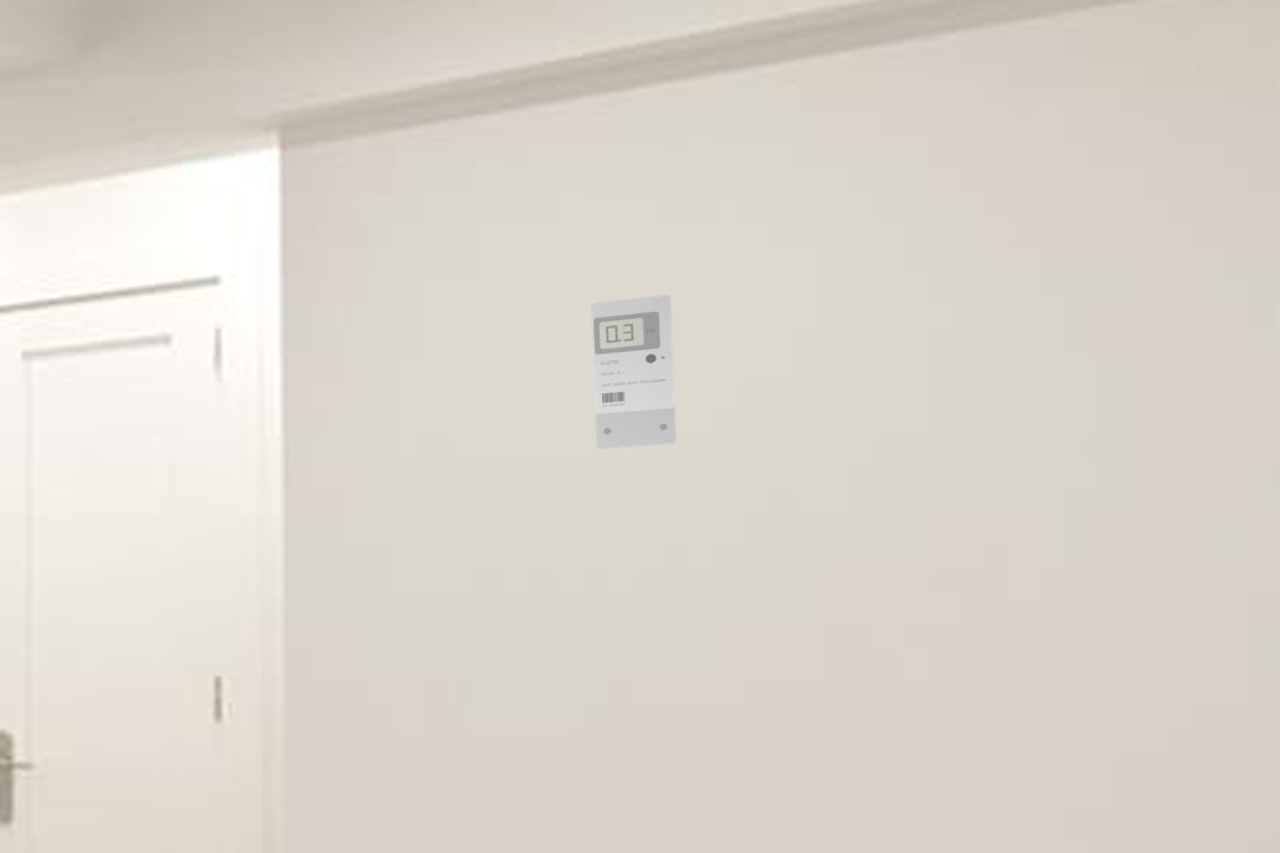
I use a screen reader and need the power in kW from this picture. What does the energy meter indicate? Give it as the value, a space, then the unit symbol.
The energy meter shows 0.3 kW
